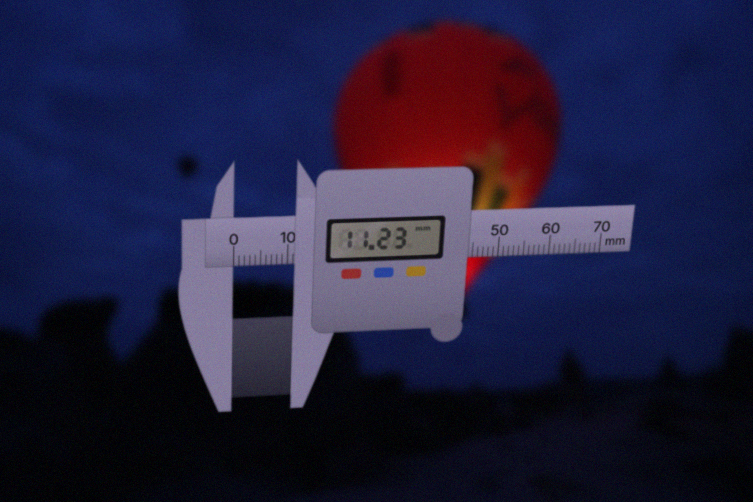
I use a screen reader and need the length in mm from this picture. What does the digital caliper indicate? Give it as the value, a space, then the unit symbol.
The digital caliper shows 11.23 mm
